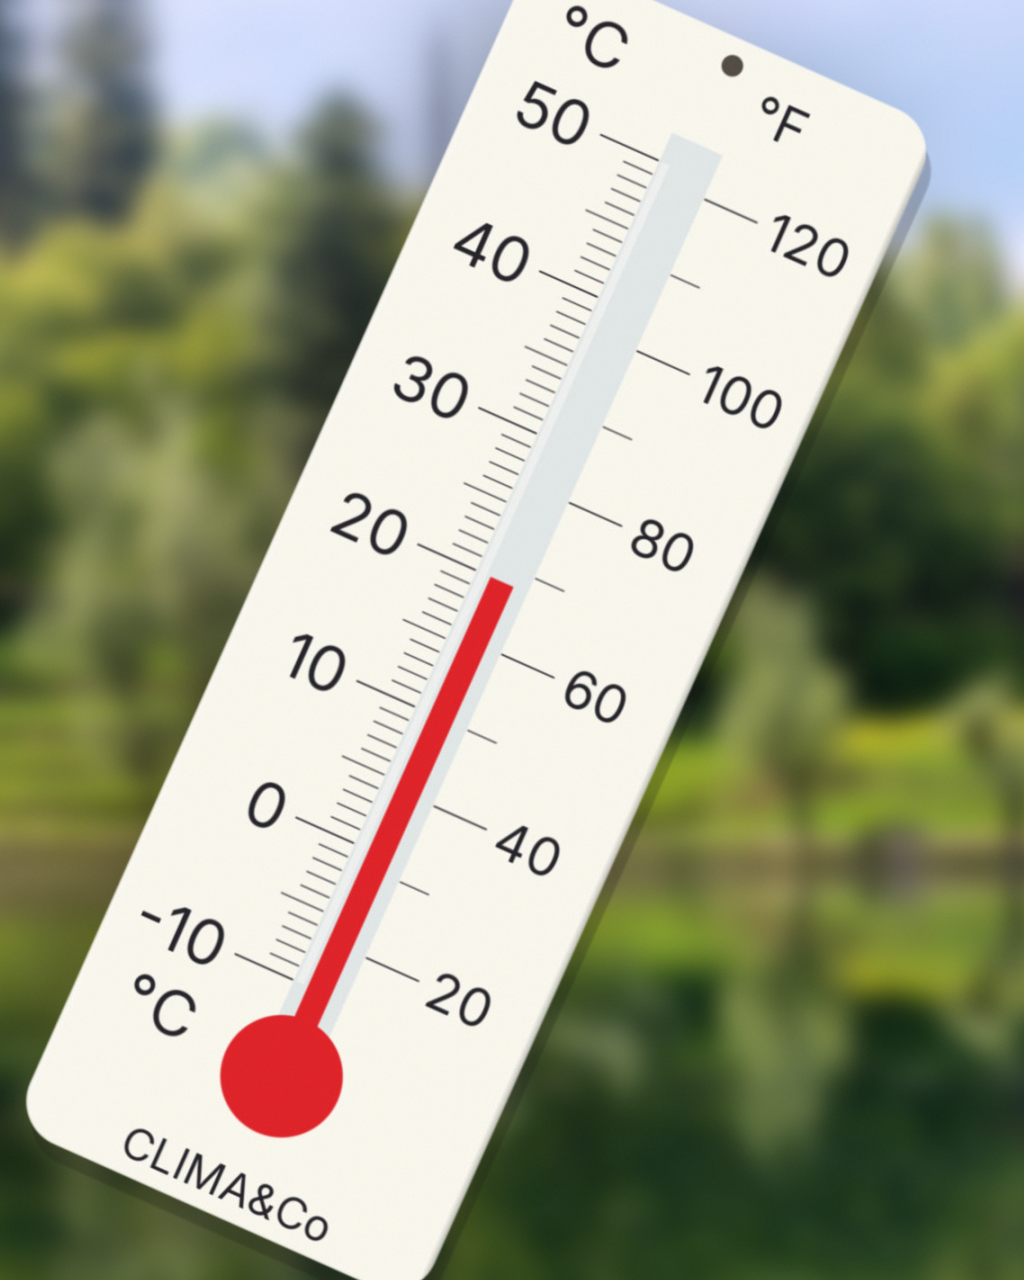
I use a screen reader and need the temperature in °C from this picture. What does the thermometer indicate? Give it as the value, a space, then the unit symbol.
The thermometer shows 20 °C
